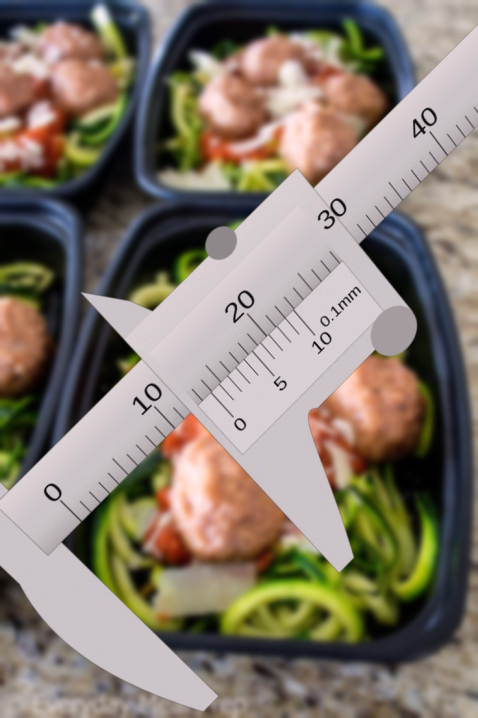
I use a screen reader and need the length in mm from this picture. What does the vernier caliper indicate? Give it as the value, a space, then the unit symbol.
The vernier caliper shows 13.9 mm
